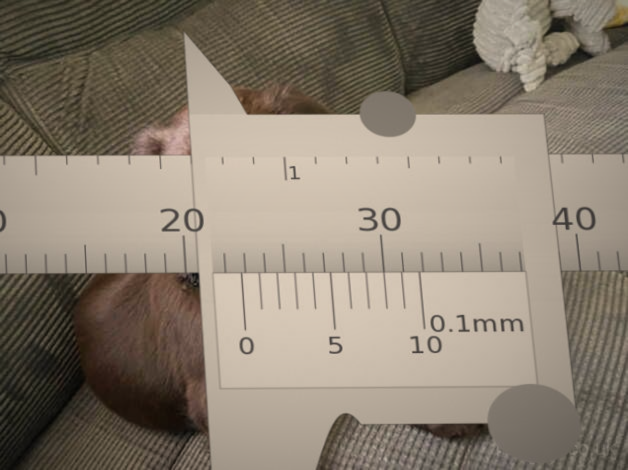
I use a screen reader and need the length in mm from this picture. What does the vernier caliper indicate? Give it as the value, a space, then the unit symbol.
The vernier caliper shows 22.8 mm
